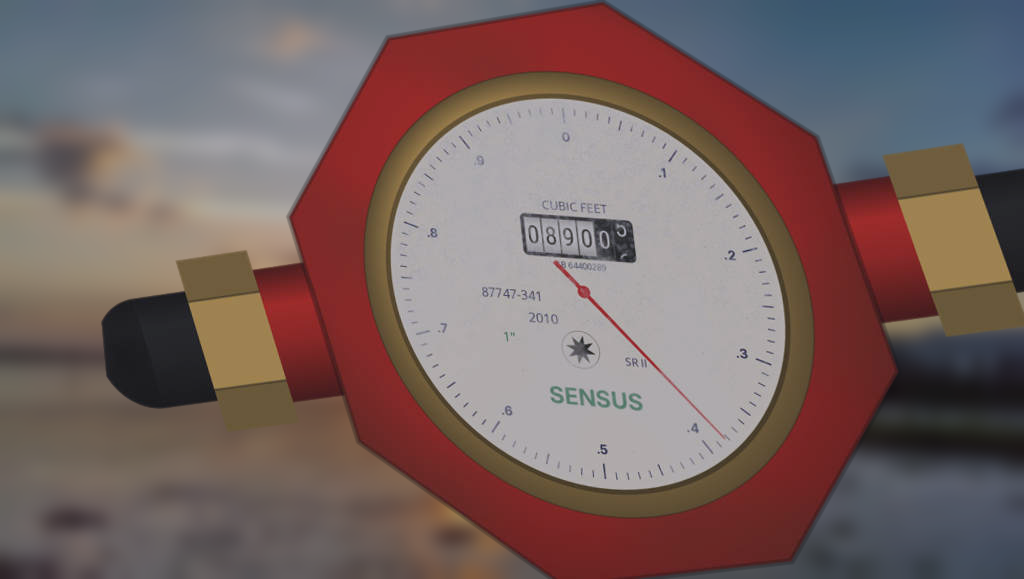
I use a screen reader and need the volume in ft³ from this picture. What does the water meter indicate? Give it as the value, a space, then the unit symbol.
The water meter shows 89005.38 ft³
